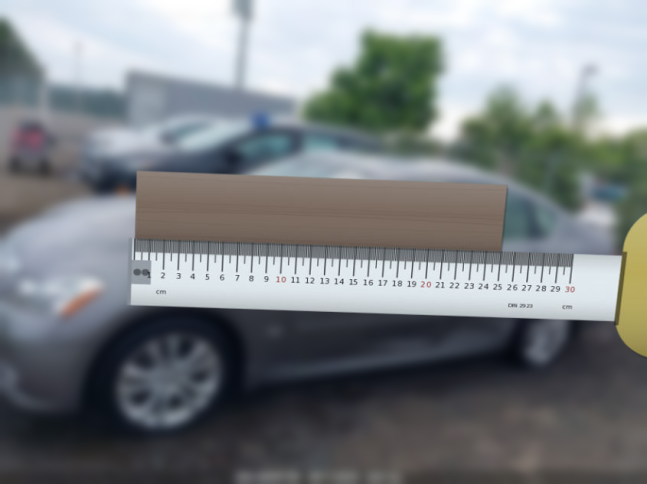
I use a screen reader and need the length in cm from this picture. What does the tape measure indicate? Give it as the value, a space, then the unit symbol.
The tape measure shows 25 cm
